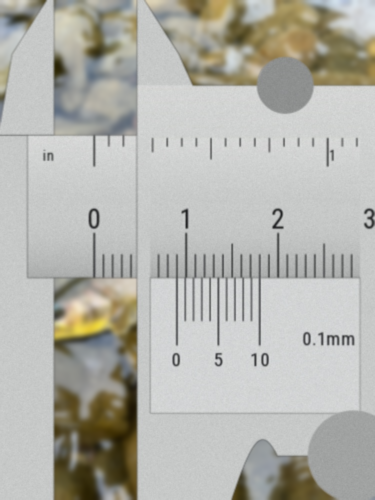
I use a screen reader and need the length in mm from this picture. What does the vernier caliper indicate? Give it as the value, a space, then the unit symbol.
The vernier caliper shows 9.0 mm
